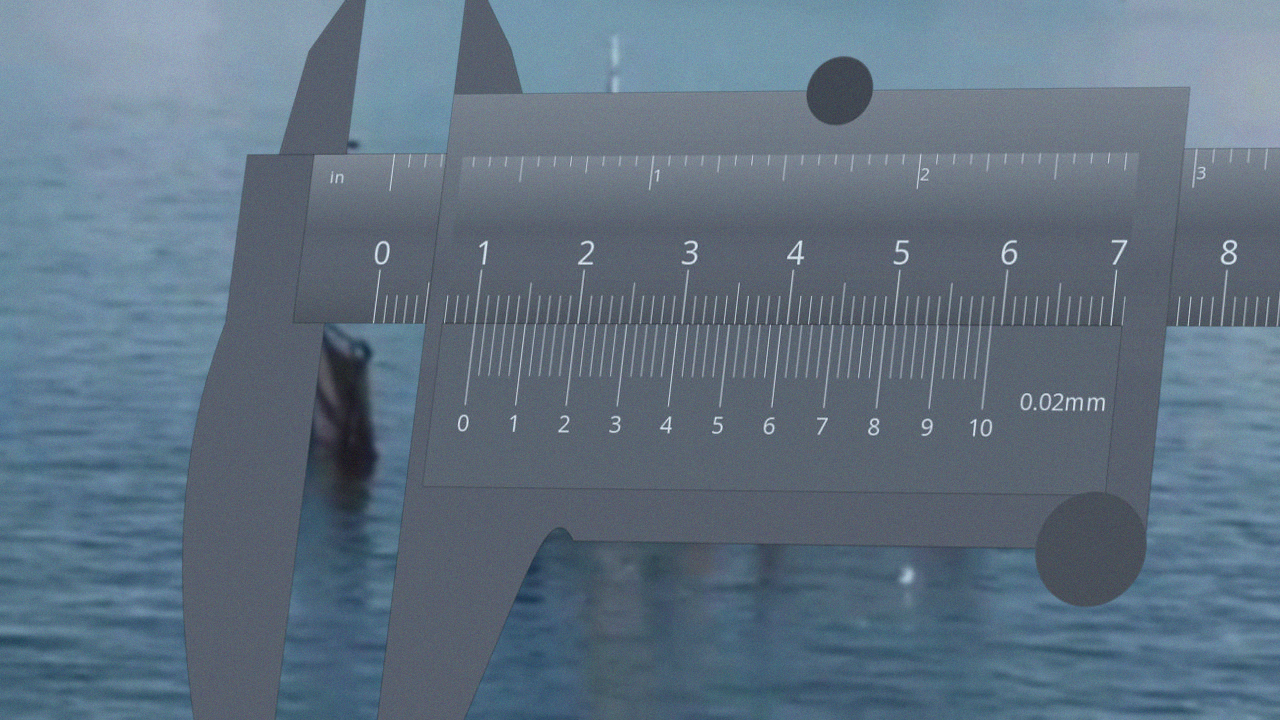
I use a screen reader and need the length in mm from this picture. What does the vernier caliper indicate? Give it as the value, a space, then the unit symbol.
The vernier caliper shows 10.0 mm
